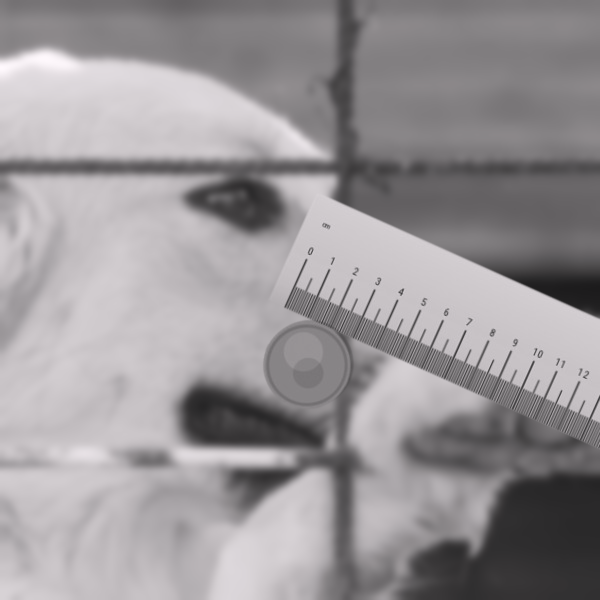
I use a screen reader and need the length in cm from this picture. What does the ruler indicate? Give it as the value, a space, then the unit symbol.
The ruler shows 3.5 cm
